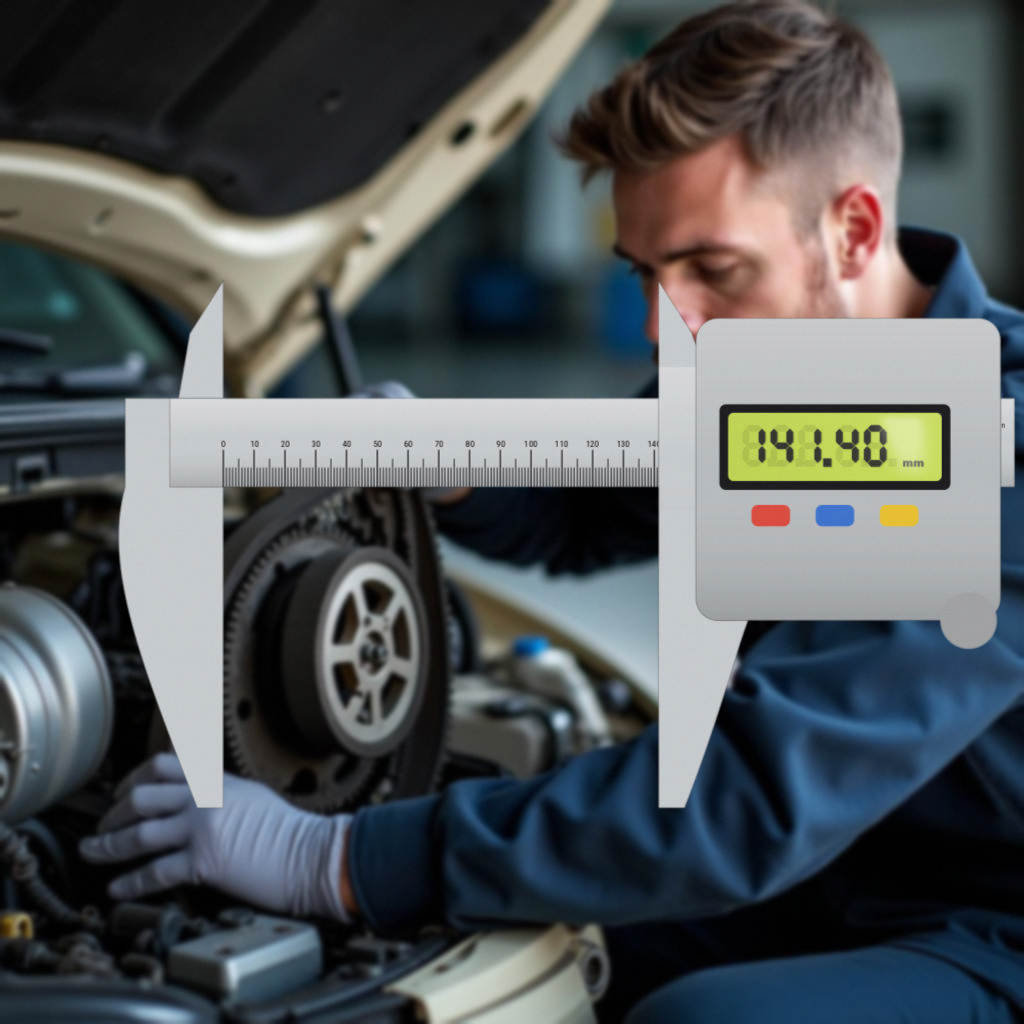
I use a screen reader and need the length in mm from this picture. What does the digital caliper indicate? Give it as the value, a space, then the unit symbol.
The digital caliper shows 141.40 mm
